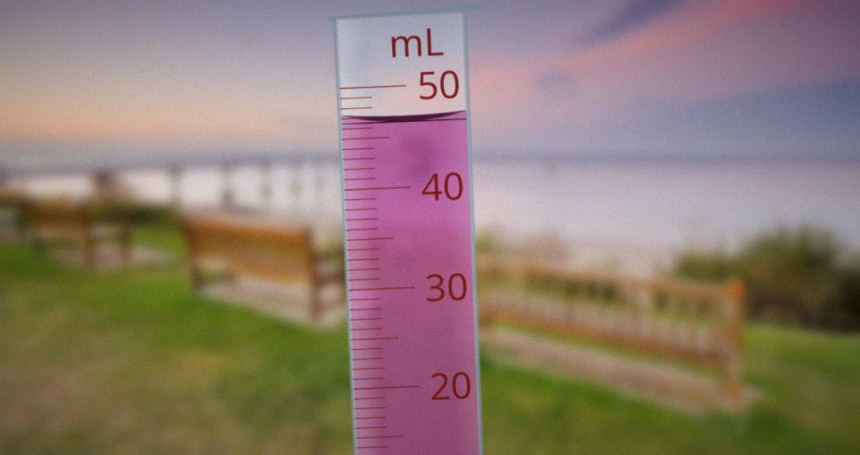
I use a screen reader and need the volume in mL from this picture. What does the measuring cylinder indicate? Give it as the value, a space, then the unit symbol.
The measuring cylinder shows 46.5 mL
